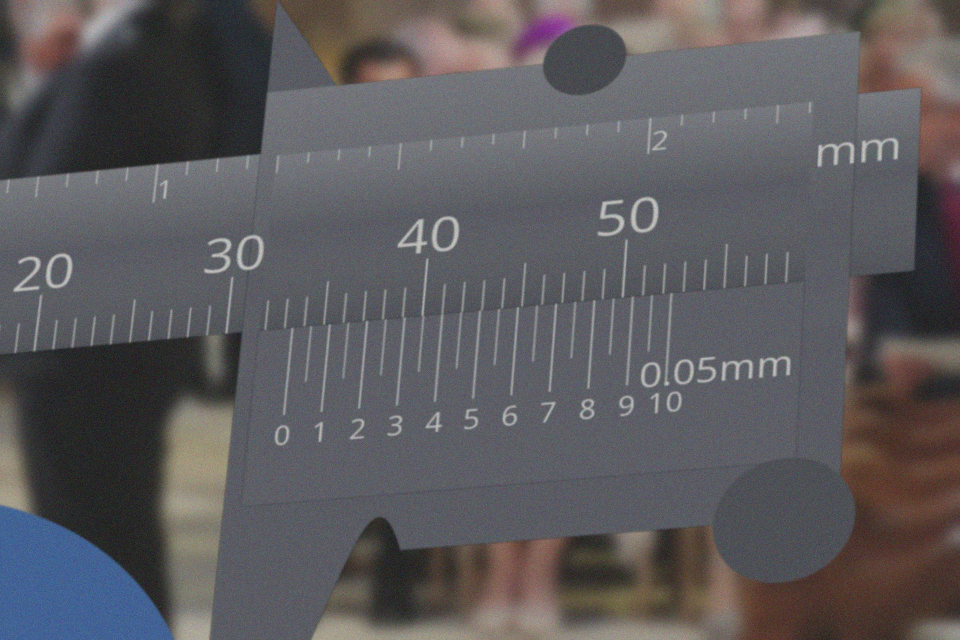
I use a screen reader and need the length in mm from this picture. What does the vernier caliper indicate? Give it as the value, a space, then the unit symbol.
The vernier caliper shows 33.4 mm
